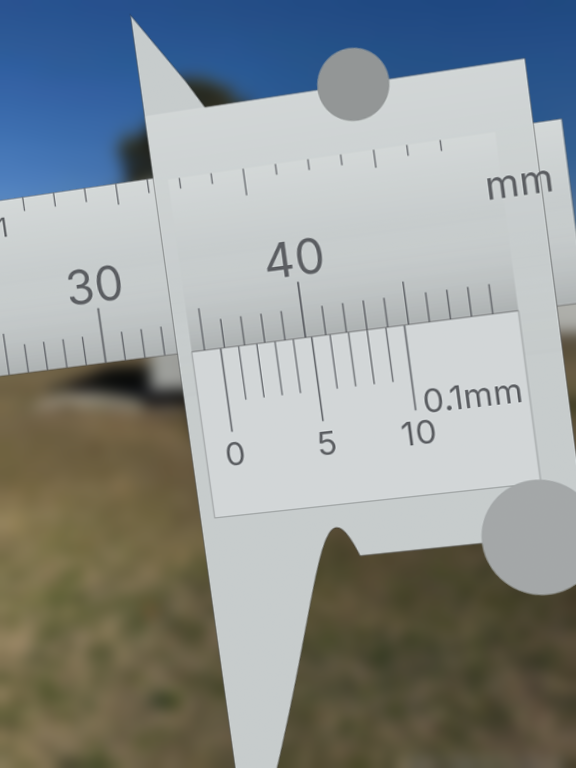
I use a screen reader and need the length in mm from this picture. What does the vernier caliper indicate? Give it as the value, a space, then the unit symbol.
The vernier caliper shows 35.8 mm
